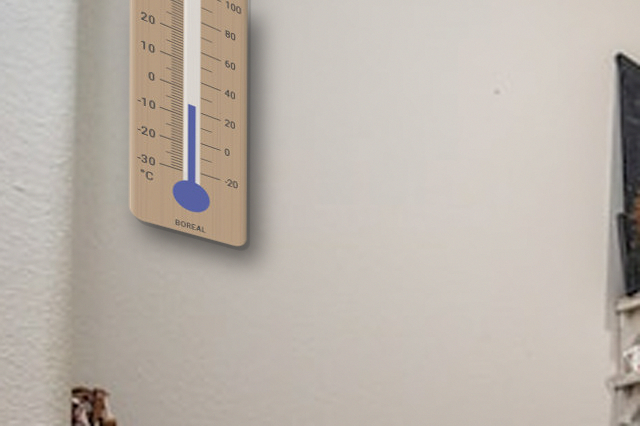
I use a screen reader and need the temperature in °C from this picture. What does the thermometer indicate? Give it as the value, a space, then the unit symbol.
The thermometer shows -5 °C
